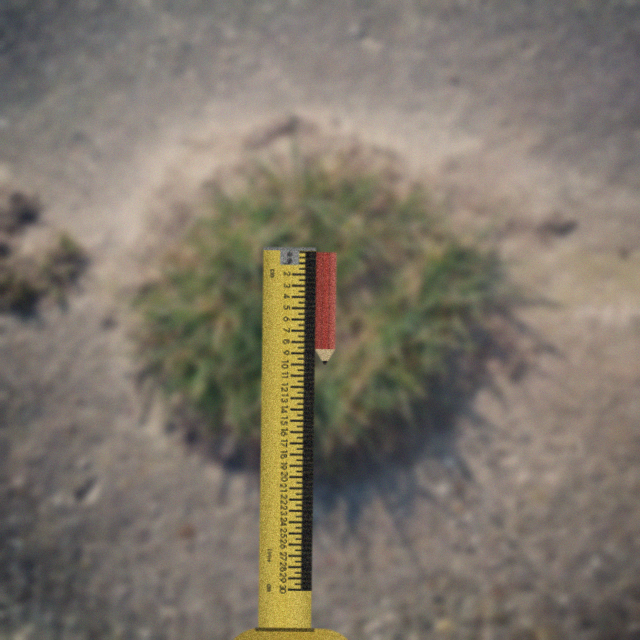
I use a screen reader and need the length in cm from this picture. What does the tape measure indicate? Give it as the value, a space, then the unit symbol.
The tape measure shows 10 cm
